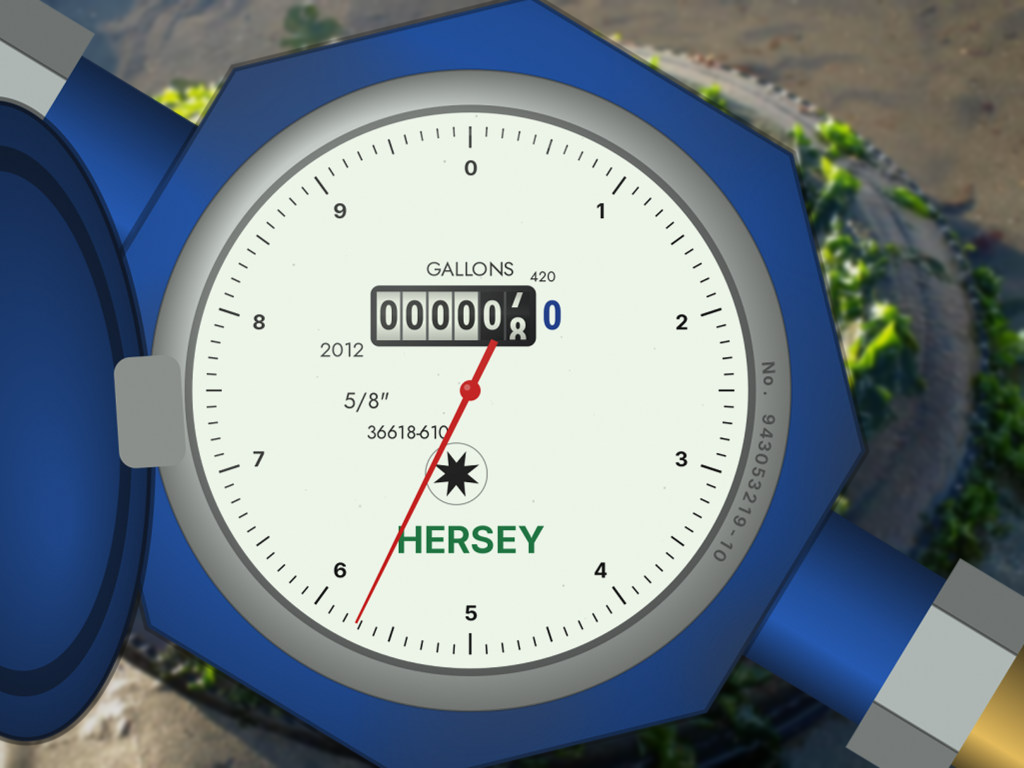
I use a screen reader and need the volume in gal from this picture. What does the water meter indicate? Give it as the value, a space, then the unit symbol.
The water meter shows 75.7 gal
